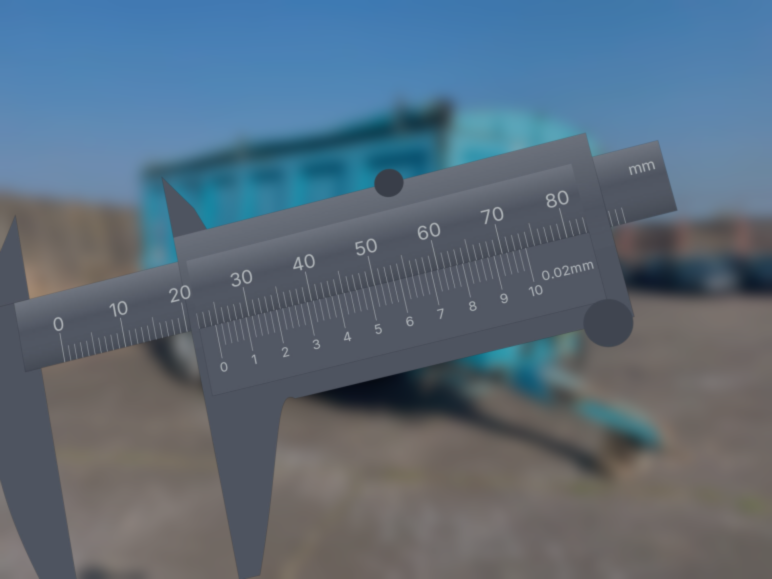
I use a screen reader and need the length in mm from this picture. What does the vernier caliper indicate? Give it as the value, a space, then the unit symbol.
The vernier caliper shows 24.6 mm
